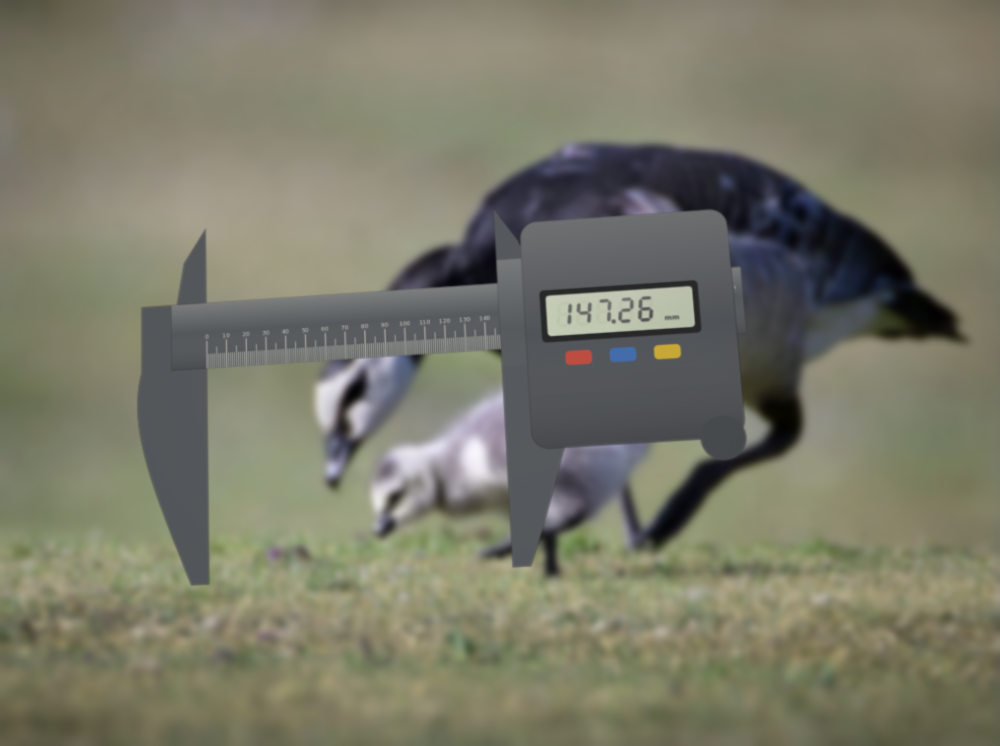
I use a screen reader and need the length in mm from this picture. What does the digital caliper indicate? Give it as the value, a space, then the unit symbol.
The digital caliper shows 147.26 mm
